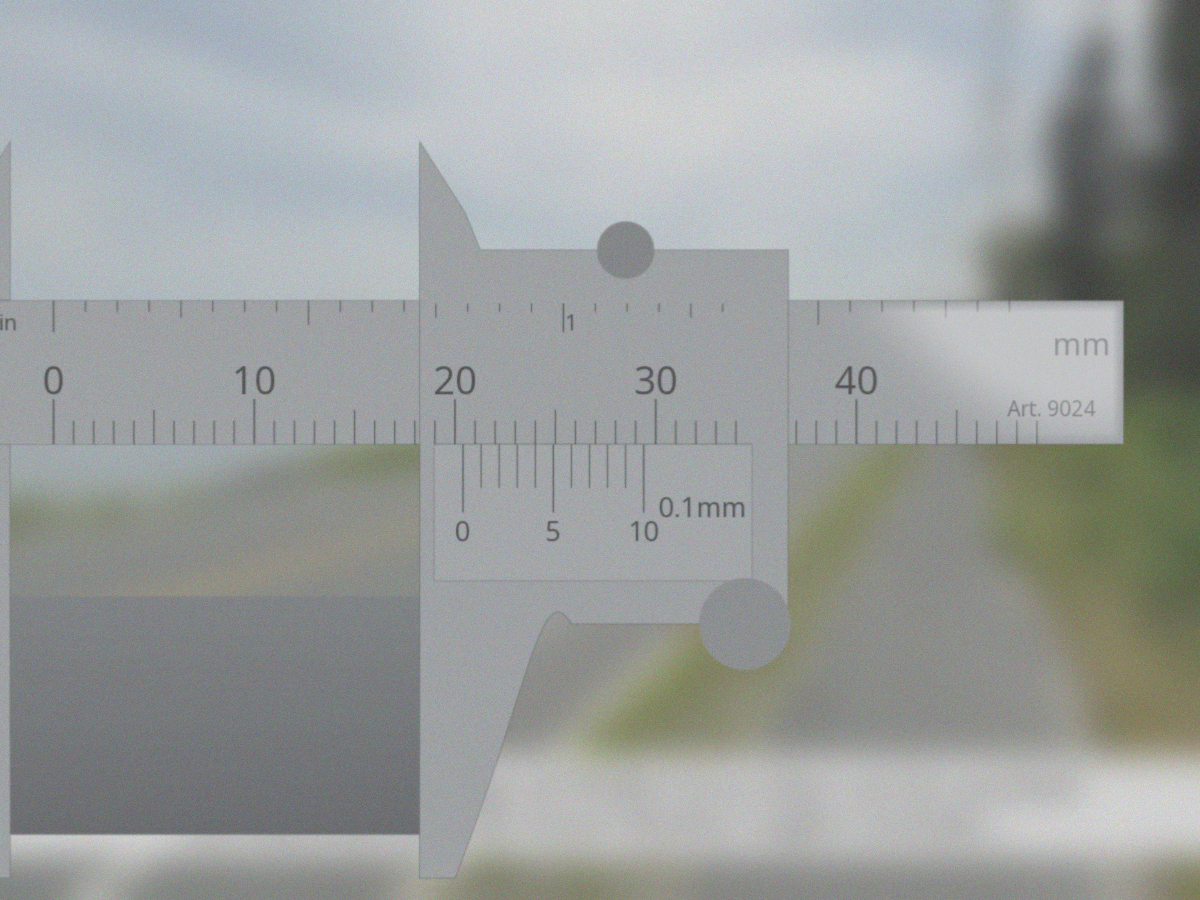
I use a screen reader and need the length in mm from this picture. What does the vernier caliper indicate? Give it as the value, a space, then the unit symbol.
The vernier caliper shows 20.4 mm
